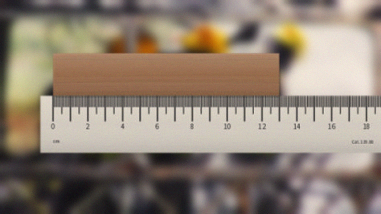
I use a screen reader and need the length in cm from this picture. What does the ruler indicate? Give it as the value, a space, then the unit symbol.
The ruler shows 13 cm
